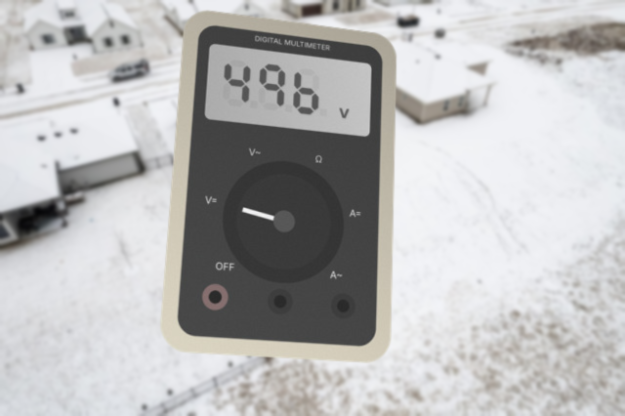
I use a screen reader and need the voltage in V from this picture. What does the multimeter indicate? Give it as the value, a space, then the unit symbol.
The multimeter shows 496 V
